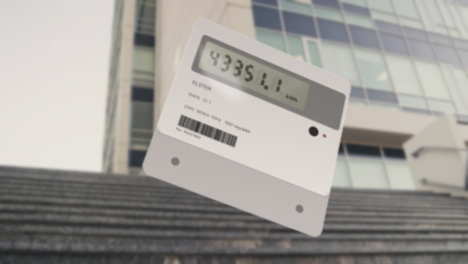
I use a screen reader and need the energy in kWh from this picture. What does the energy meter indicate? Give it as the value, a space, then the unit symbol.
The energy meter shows 43351.1 kWh
